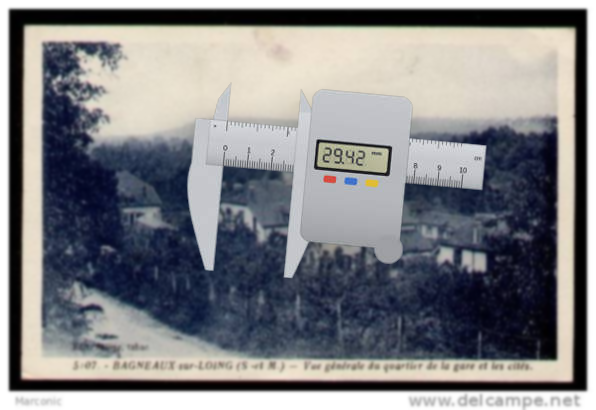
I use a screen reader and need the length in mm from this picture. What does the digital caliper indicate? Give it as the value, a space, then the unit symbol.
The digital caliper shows 29.42 mm
